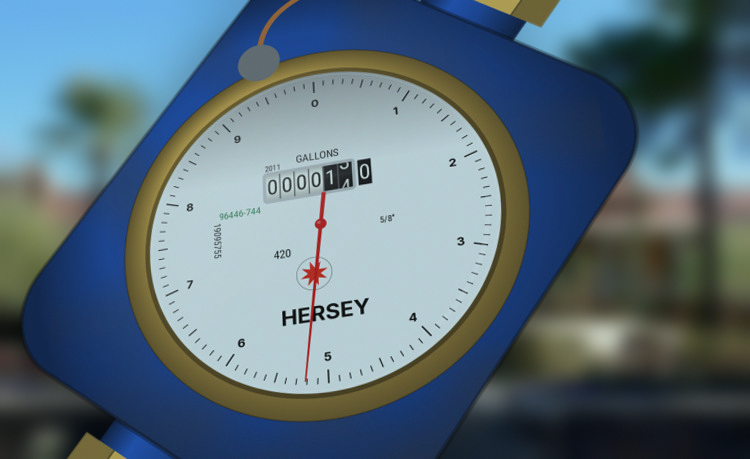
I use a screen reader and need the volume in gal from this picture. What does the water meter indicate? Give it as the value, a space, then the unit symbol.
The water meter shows 135.2 gal
